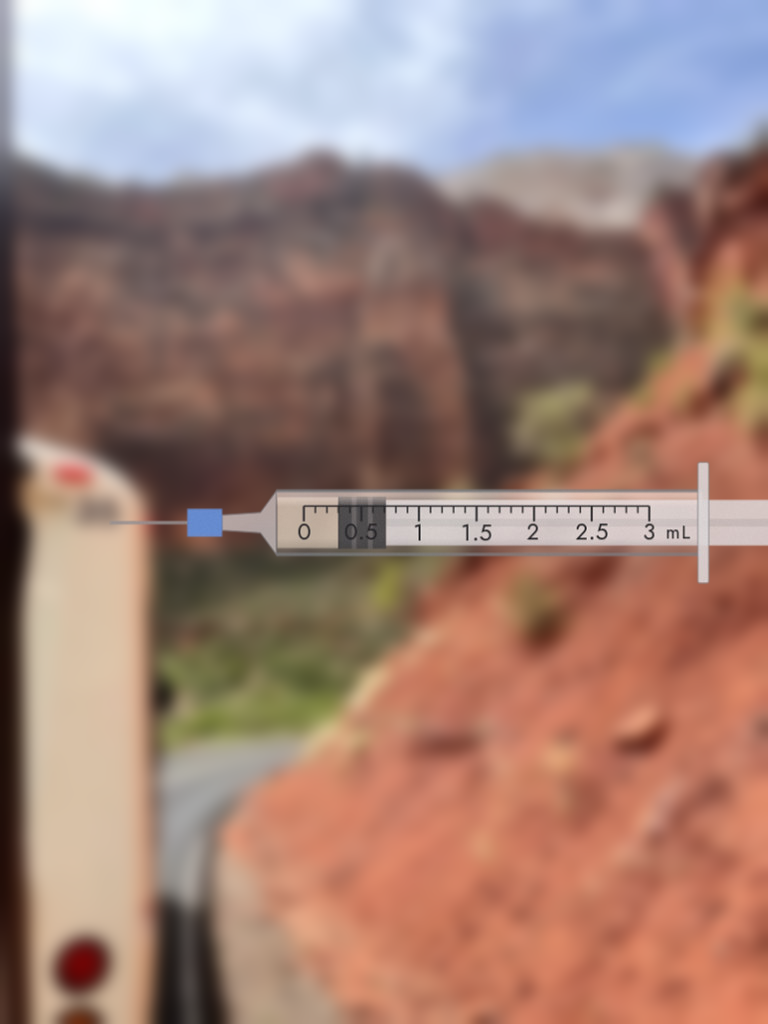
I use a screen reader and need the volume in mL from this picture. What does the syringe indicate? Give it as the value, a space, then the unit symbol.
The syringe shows 0.3 mL
